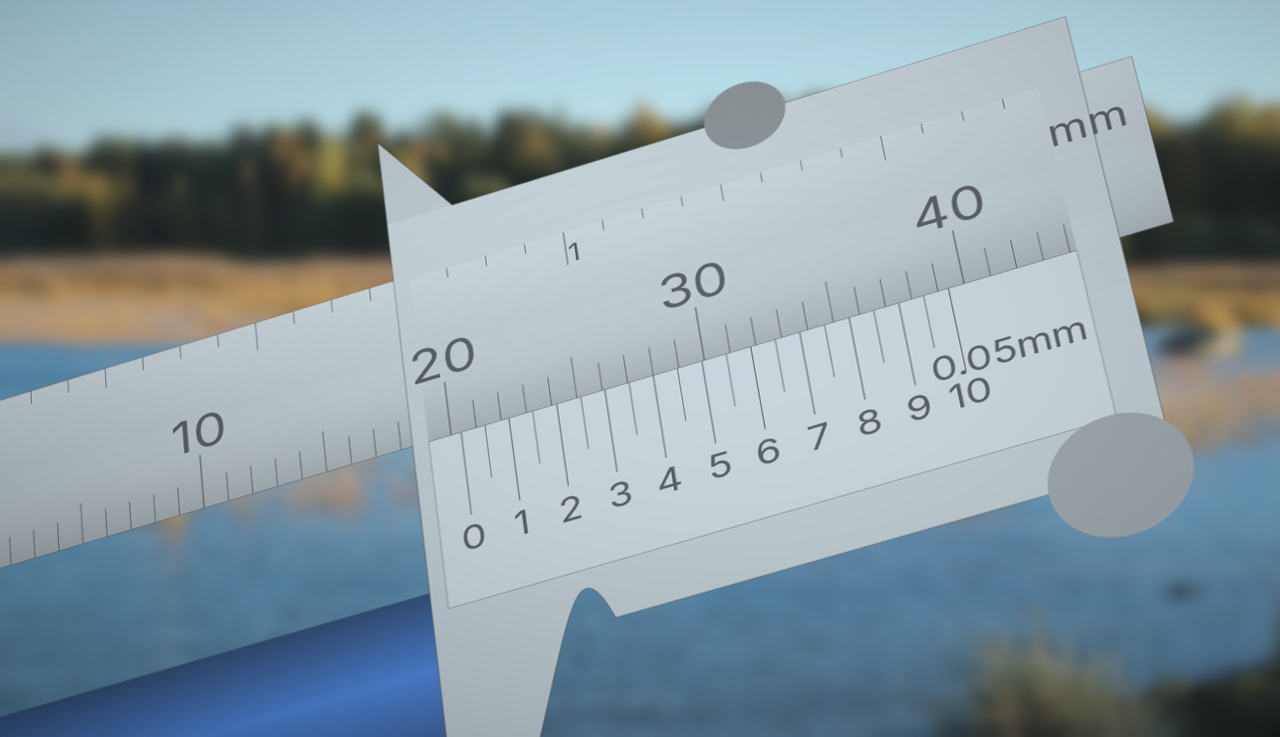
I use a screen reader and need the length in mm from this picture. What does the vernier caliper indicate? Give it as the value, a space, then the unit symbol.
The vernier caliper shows 20.40 mm
